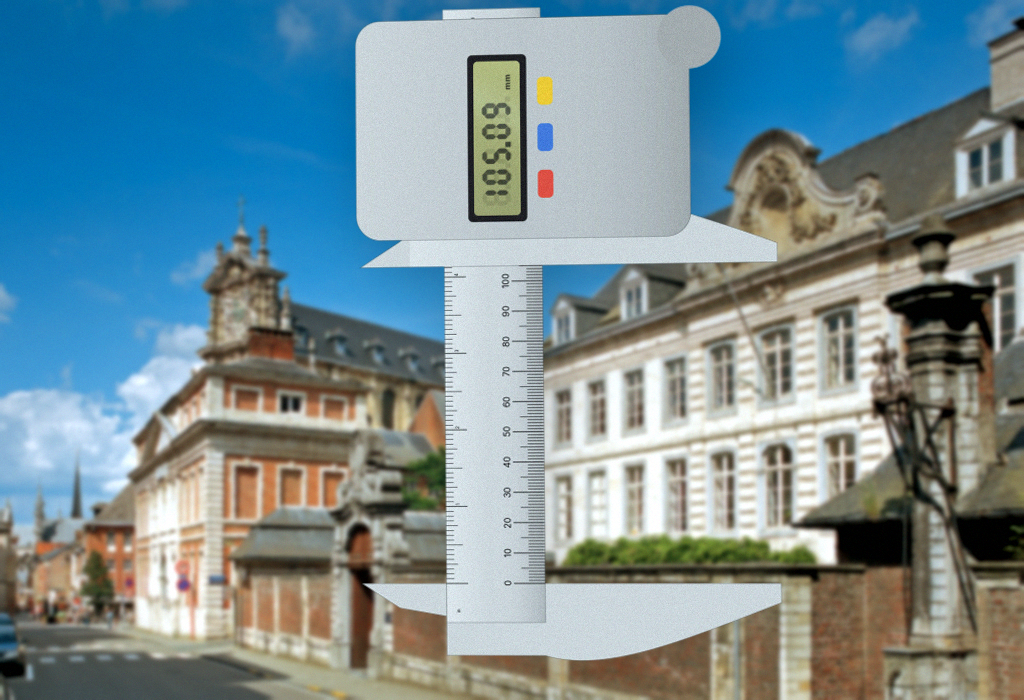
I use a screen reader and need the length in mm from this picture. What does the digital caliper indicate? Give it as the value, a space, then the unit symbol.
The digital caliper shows 105.09 mm
